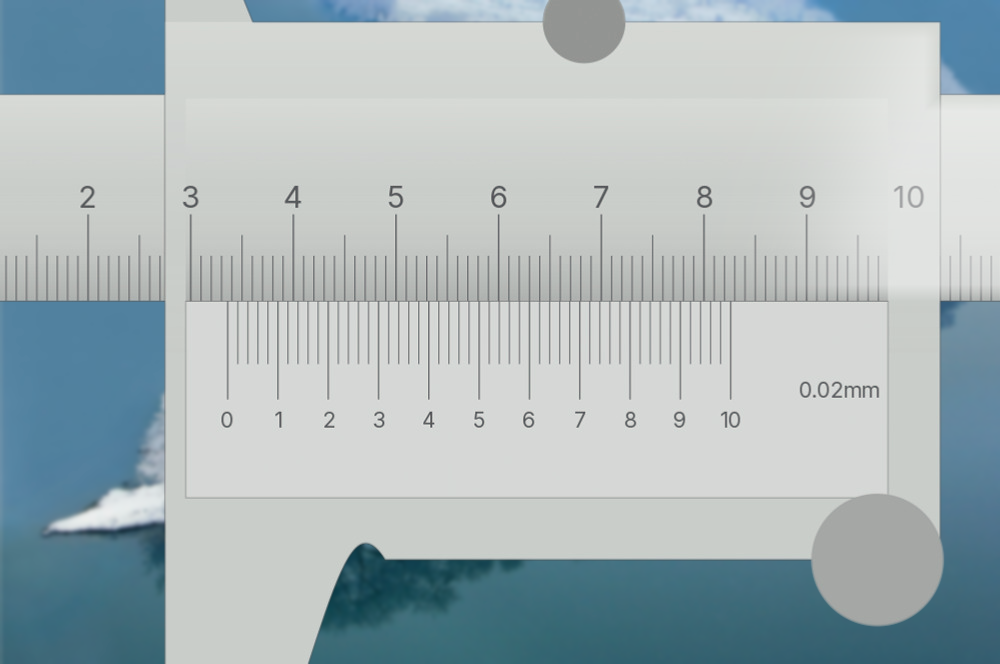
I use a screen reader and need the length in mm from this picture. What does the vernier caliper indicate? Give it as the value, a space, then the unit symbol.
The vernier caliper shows 33.6 mm
